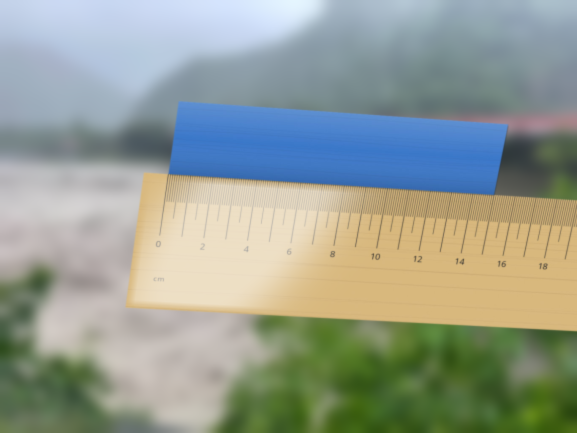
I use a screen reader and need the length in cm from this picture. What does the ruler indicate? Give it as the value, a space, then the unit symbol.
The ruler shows 15 cm
